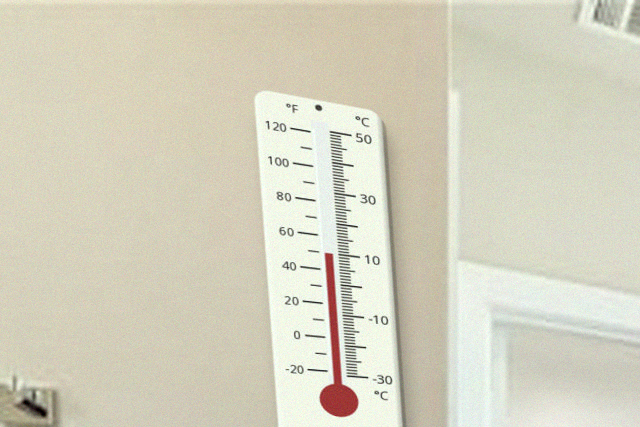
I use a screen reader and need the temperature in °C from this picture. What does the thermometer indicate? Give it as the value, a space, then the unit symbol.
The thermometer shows 10 °C
